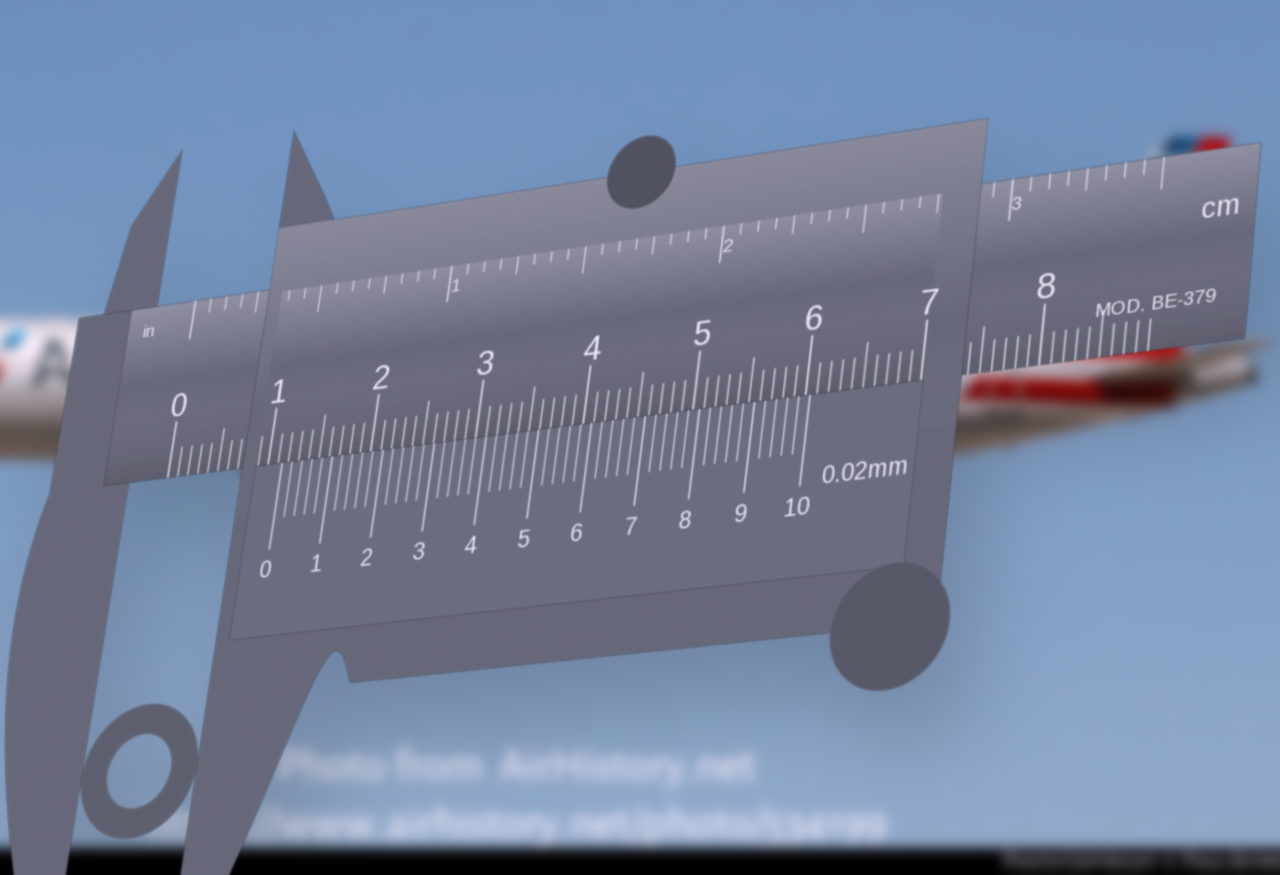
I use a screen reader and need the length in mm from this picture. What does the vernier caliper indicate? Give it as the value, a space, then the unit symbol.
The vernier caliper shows 11.4 mm
